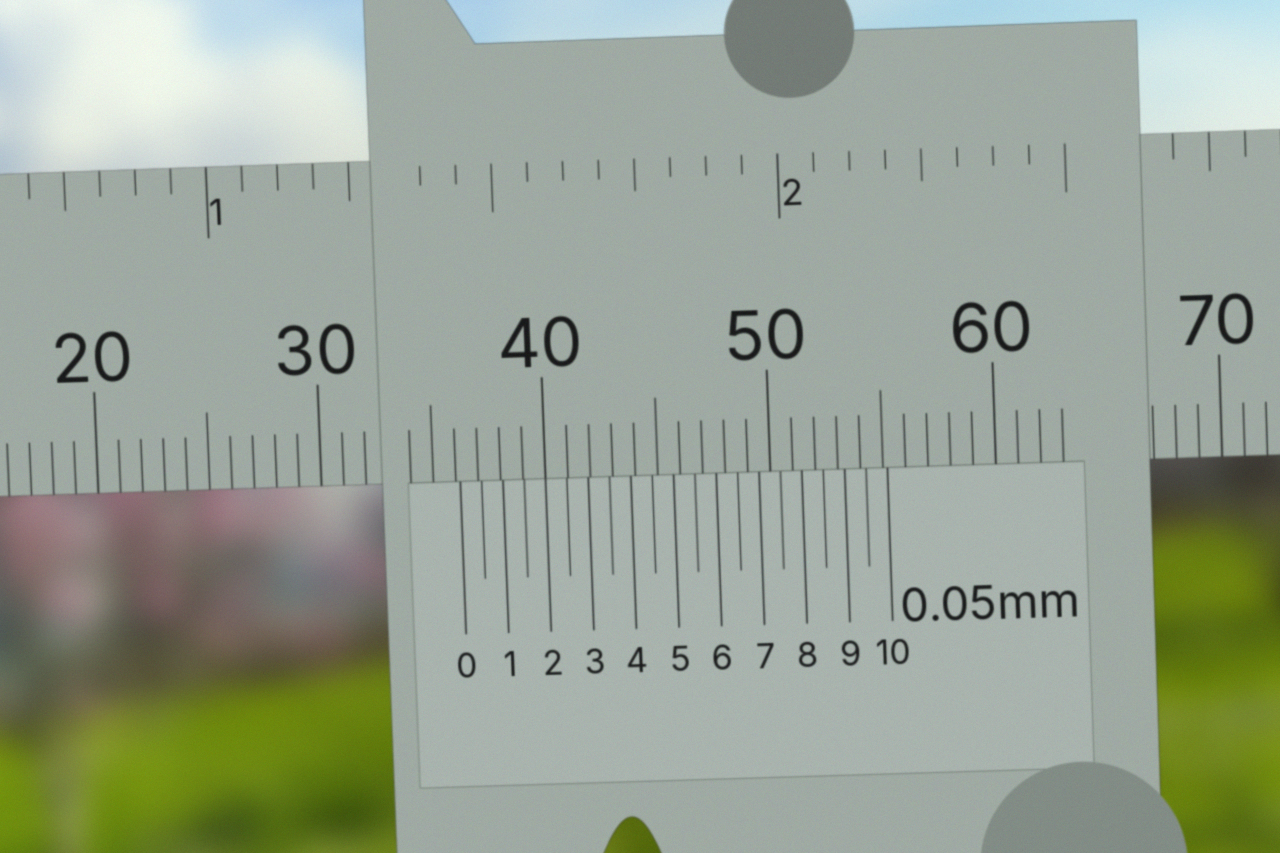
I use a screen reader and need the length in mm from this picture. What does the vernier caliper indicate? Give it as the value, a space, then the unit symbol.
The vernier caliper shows 36.2 mm
